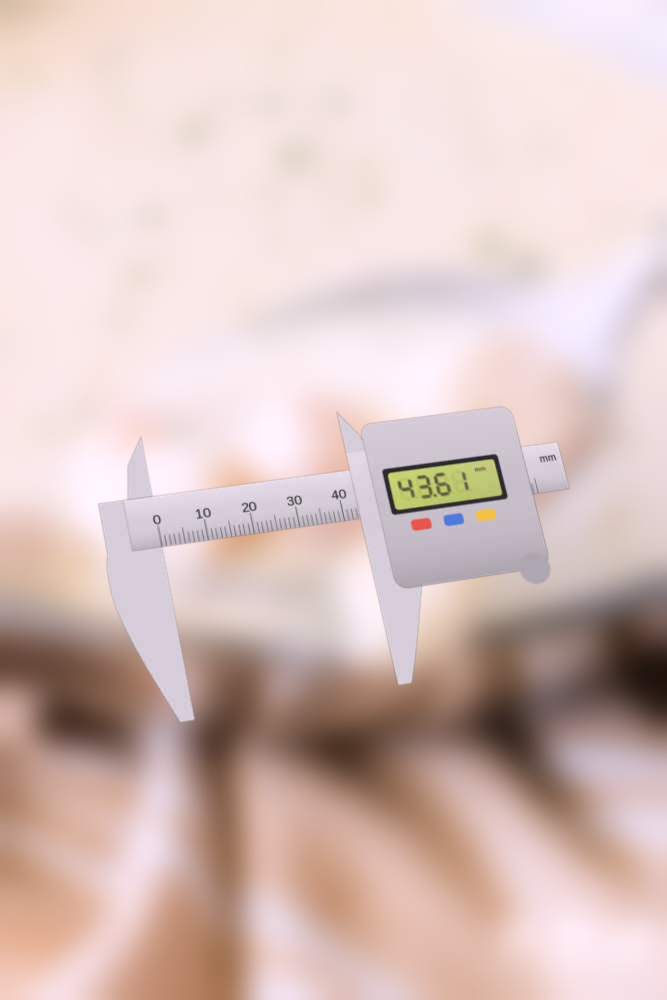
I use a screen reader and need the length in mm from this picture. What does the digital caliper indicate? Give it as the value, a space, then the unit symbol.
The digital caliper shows 43.61 mm
